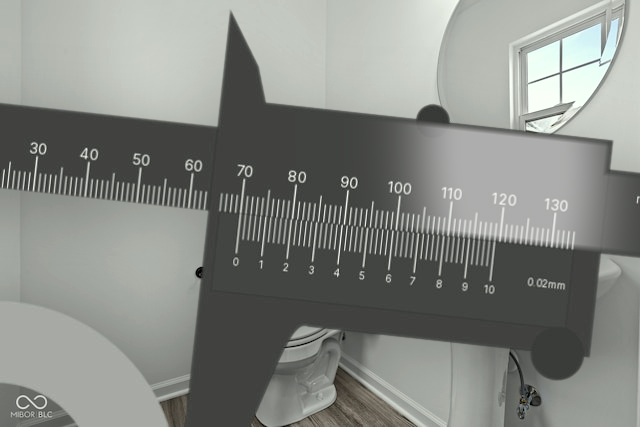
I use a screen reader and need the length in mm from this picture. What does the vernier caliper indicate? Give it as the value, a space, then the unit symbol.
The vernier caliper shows 70.0 mm
